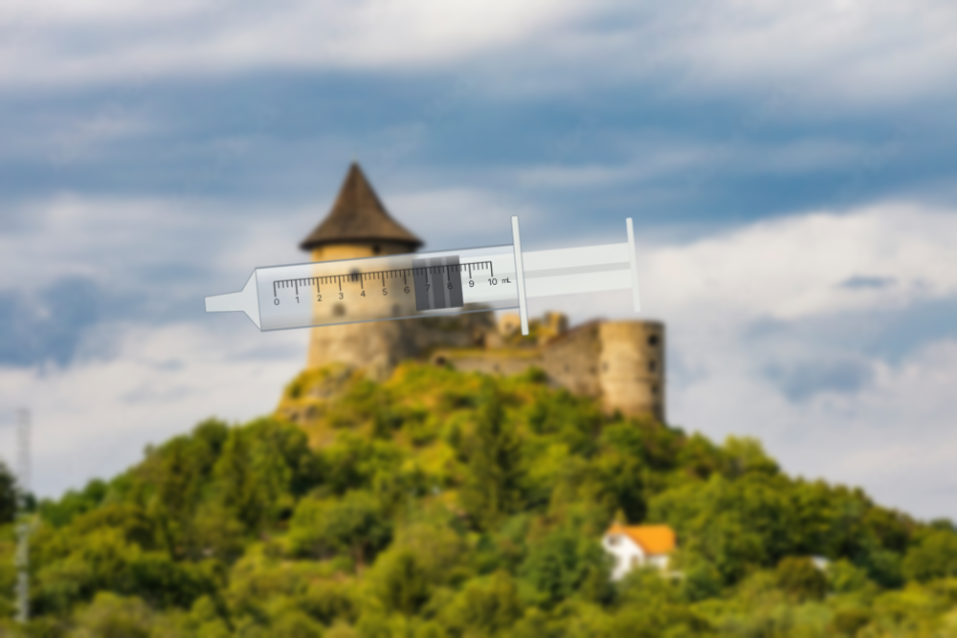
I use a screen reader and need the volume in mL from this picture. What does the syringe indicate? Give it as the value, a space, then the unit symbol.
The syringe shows 6.4 mL
